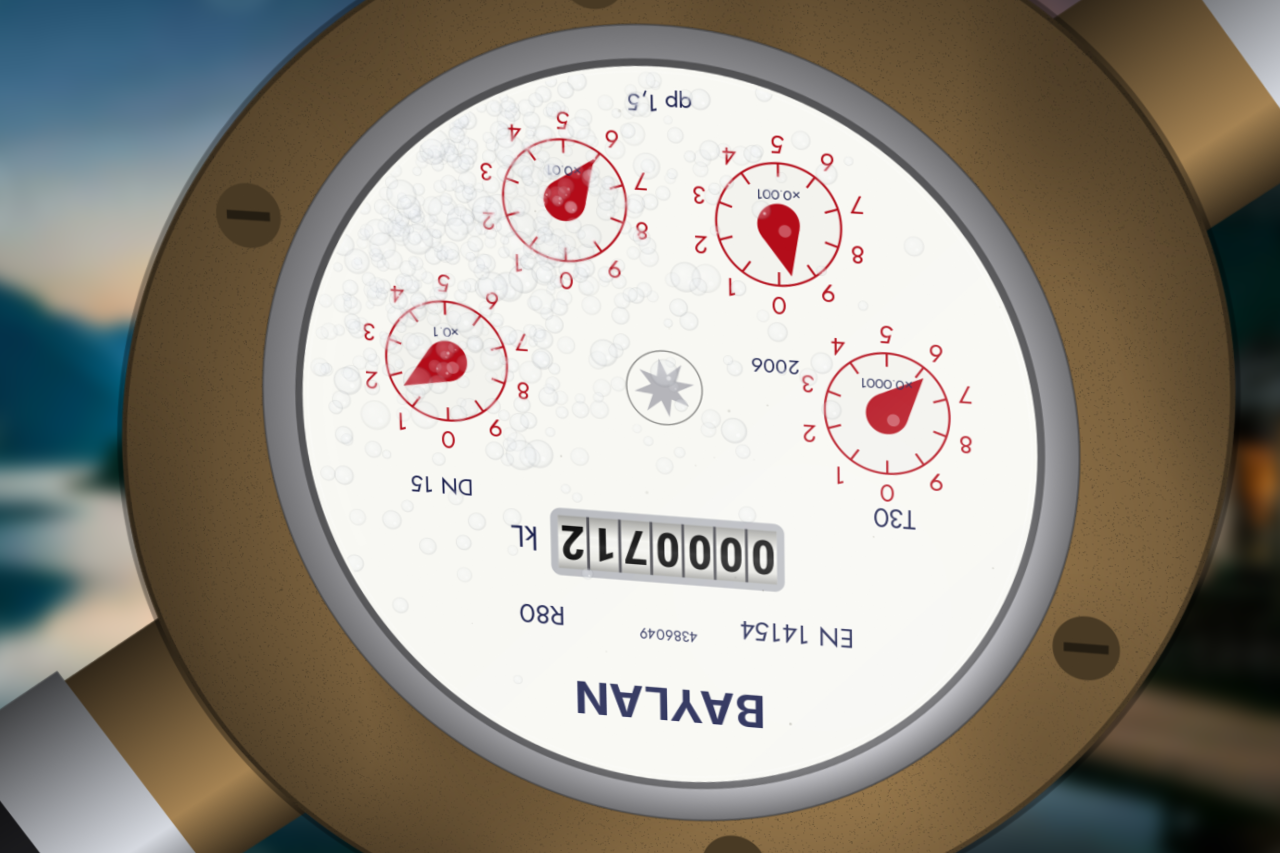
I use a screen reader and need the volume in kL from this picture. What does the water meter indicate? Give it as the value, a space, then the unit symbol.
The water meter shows 712.1596 kL
